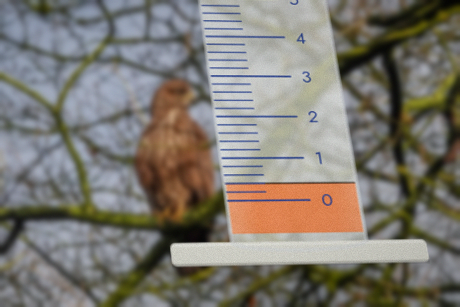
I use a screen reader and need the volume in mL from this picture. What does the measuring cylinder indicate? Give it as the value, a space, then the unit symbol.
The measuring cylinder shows 0.4 mL
